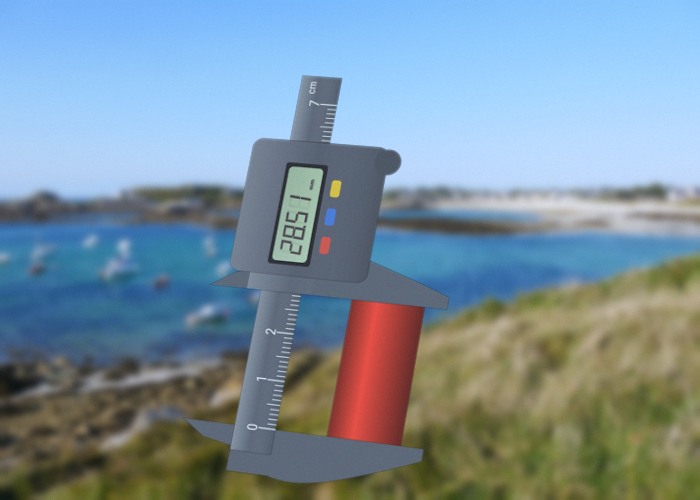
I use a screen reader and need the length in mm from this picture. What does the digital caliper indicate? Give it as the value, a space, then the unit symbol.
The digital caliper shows 28.51 mm
